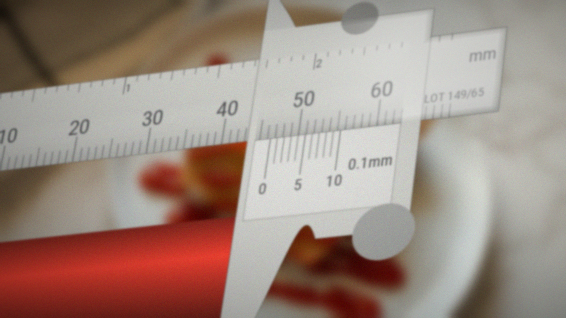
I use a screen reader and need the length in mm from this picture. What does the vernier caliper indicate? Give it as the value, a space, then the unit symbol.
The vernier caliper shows 46.4 mm
